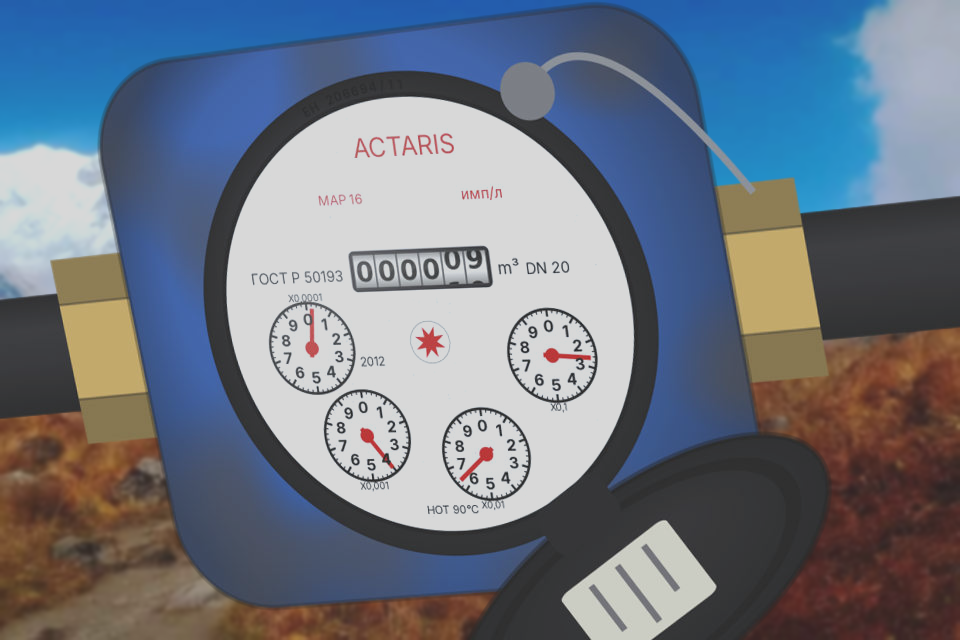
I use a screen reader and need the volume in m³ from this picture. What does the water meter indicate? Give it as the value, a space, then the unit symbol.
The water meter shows 9.2640 m³
